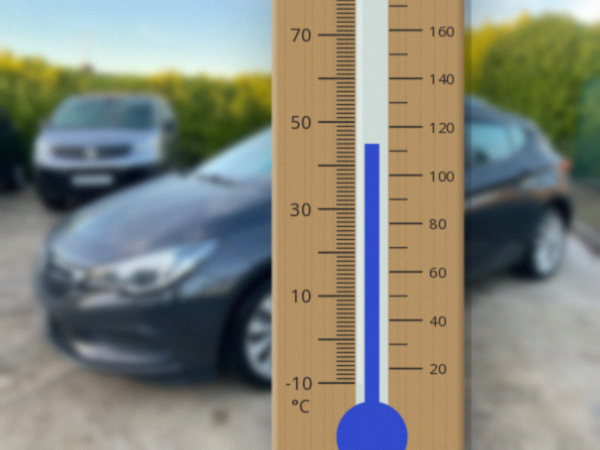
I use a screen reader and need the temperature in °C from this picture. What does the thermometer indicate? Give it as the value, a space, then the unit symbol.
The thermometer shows 45 °C
